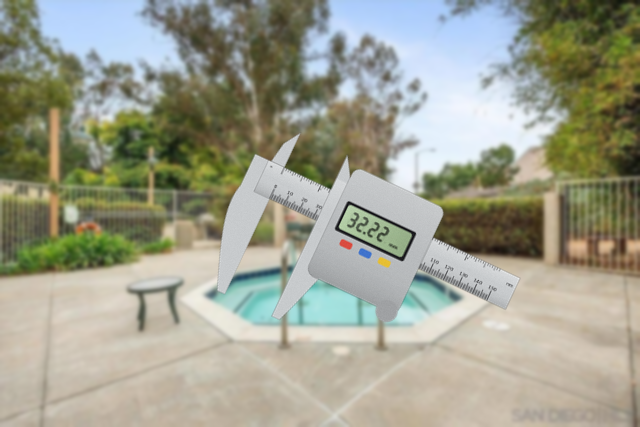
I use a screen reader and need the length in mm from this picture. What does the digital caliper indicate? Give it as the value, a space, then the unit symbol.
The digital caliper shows 32.22 mm
